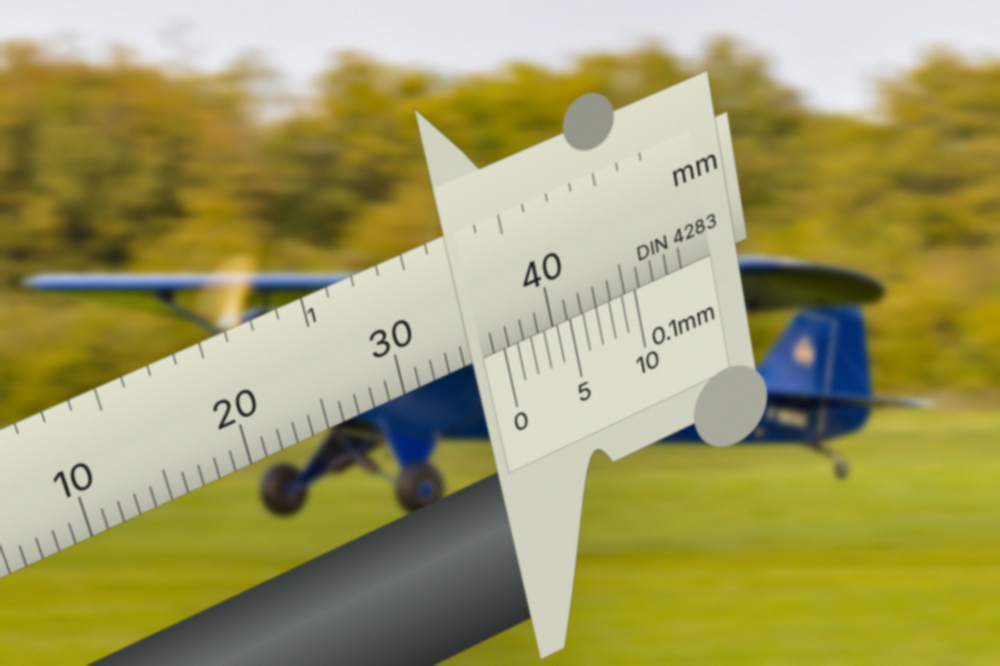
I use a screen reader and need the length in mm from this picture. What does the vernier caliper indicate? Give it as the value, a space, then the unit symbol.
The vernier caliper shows 36.7 mm
